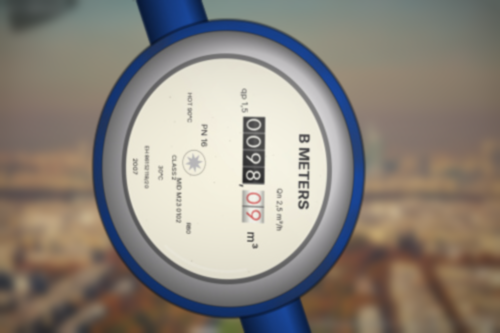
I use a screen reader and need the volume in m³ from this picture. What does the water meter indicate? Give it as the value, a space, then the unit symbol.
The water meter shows 98.09 m³
